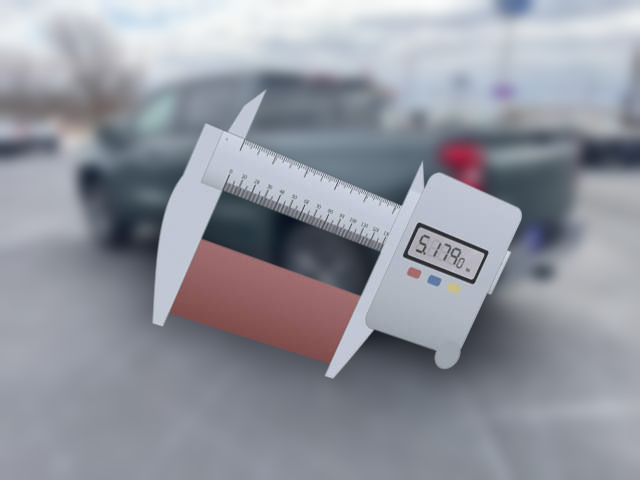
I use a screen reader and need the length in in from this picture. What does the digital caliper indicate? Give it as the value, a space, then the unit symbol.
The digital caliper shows 5.1790 in
